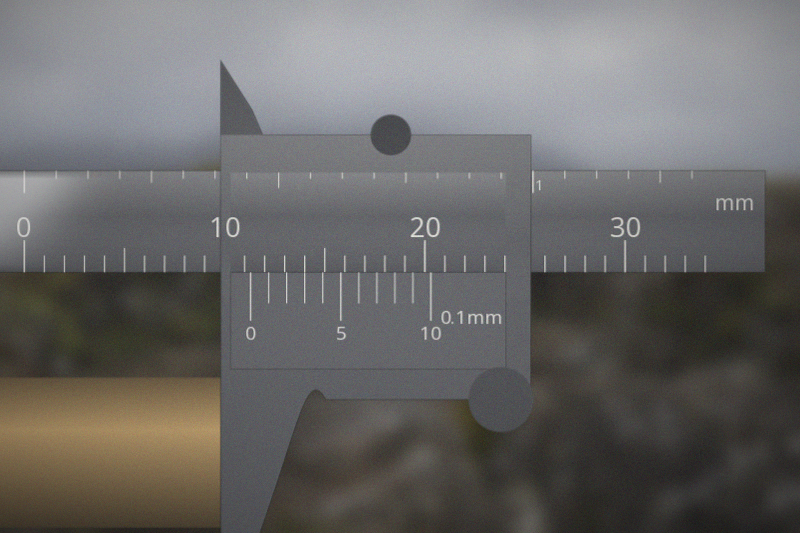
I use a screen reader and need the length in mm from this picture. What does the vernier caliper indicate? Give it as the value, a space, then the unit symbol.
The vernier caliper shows 11.3 mm
